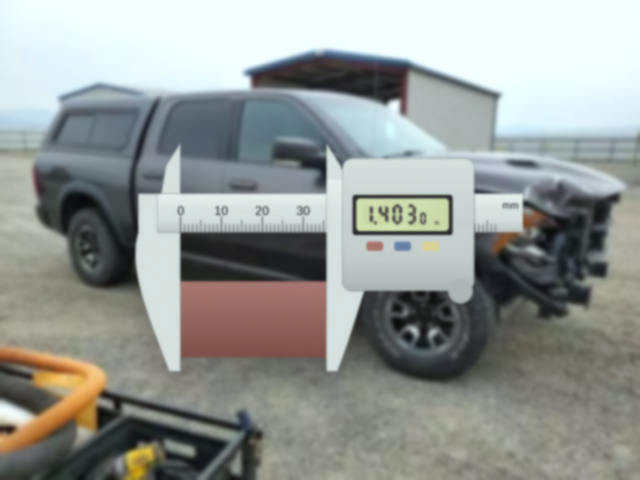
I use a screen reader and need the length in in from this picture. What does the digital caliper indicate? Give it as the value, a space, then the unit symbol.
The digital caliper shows 1.4030 in
